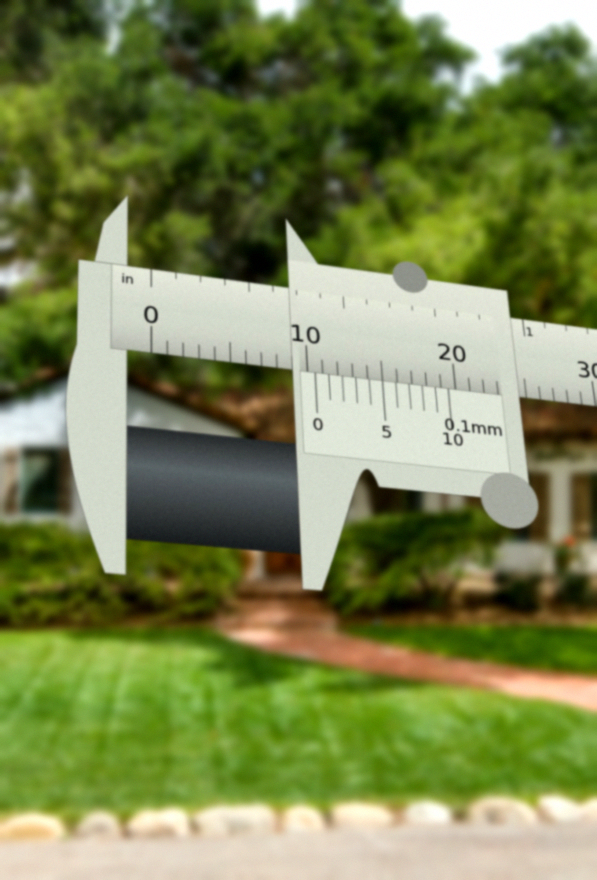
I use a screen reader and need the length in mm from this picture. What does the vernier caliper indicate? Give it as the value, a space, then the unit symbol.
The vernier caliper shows 10.5 mm
